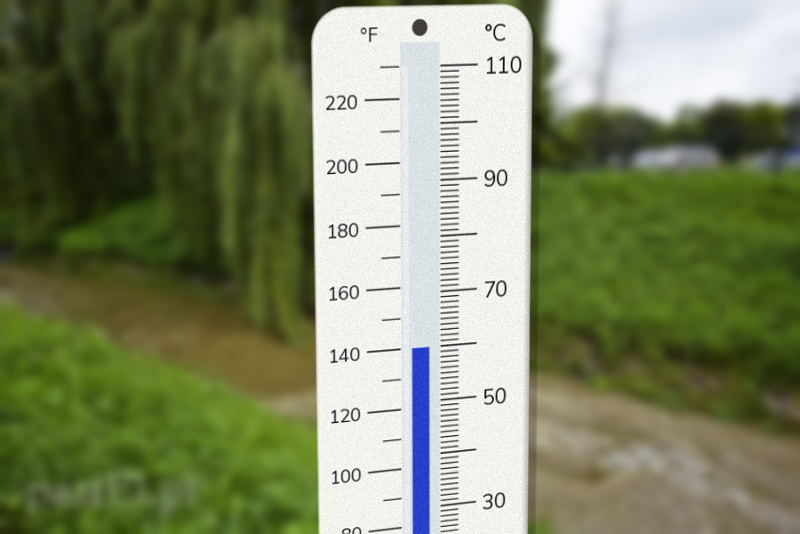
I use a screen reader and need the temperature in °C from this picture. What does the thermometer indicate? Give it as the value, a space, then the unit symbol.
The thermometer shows 60 °C
